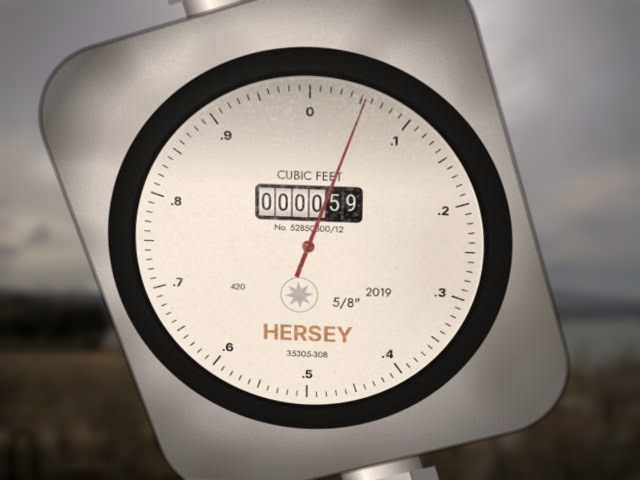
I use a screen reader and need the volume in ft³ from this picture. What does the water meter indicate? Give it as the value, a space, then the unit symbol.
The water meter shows 59.05 ft³
